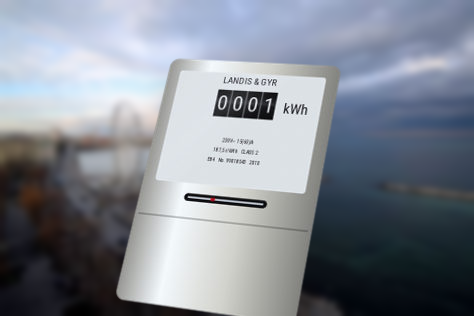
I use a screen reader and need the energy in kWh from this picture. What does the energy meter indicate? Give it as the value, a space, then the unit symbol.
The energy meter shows 1 kWh
